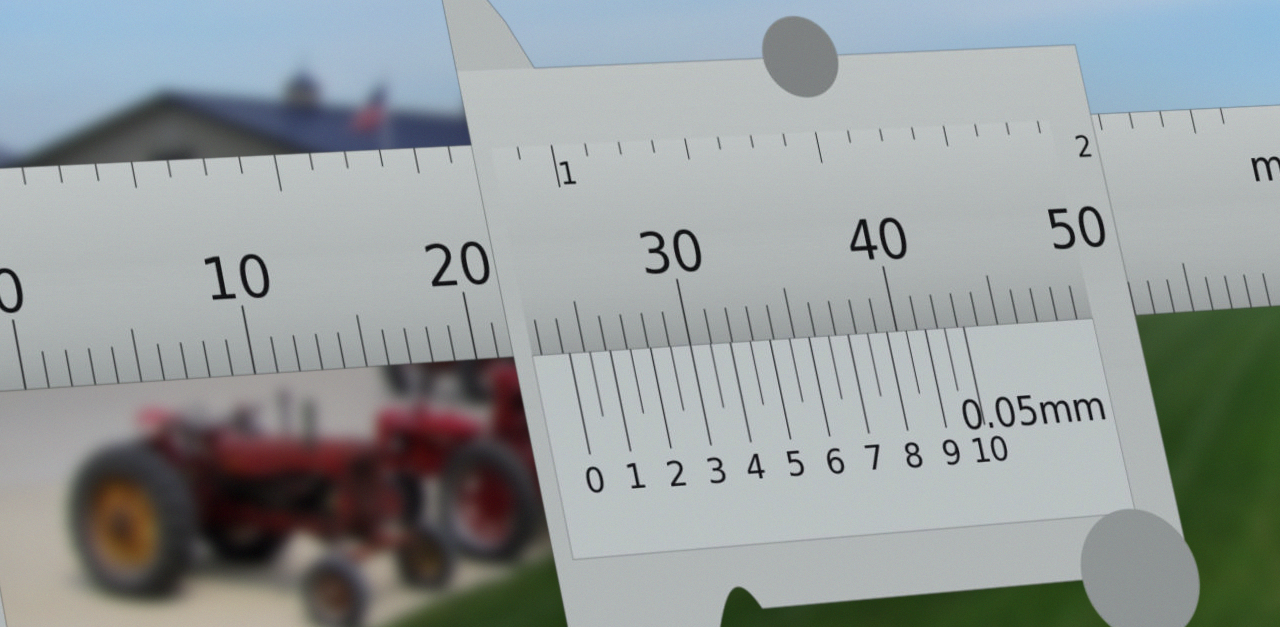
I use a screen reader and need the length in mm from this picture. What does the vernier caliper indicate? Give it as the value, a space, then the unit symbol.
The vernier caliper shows 24.3 mm
